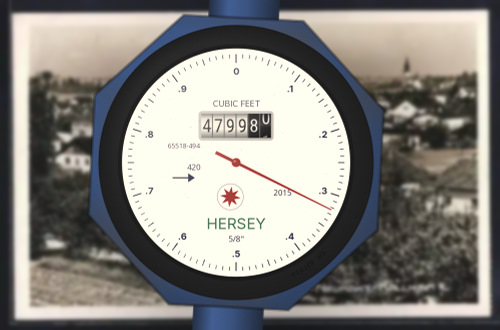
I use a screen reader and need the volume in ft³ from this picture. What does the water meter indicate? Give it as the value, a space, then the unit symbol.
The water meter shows 479980.32 ft³
